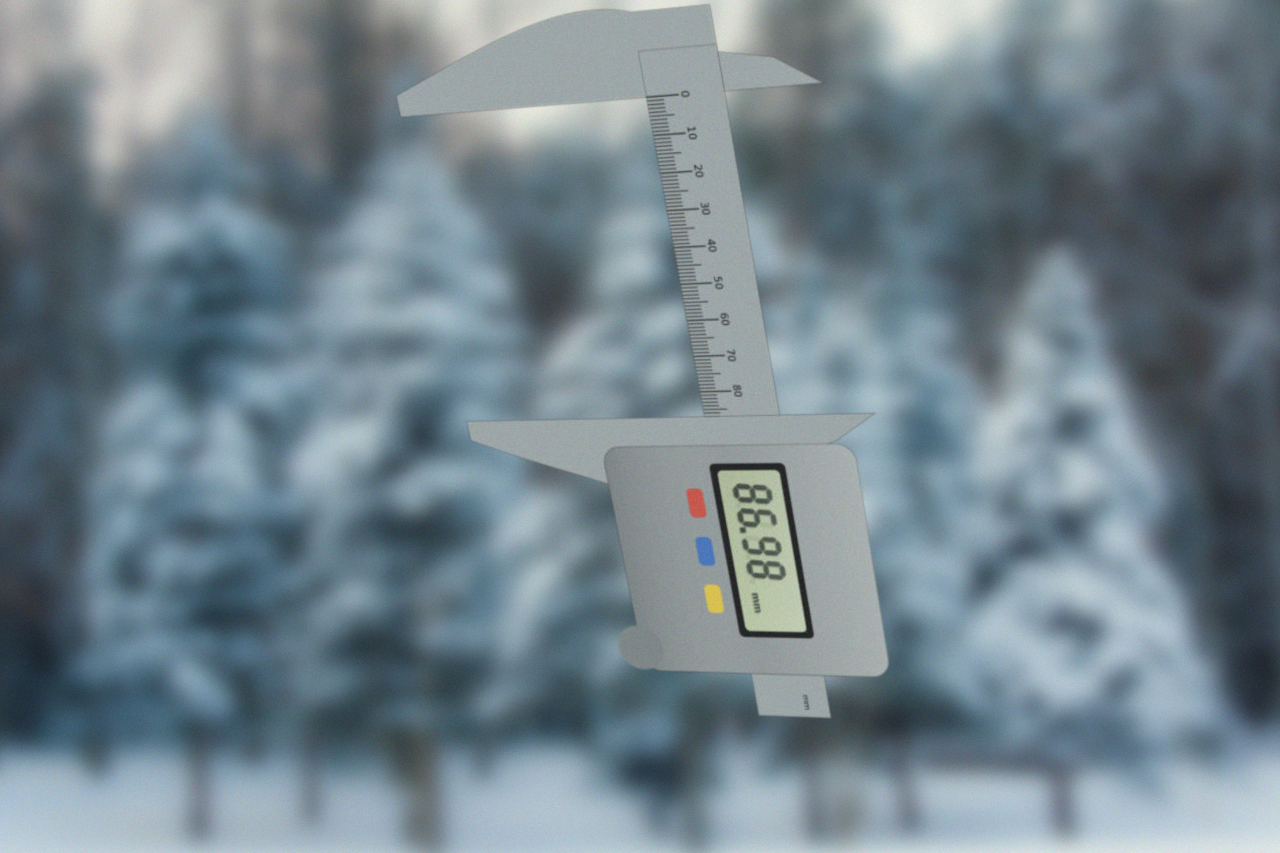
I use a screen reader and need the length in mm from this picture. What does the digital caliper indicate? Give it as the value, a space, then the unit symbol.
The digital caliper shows 86.98 mm
